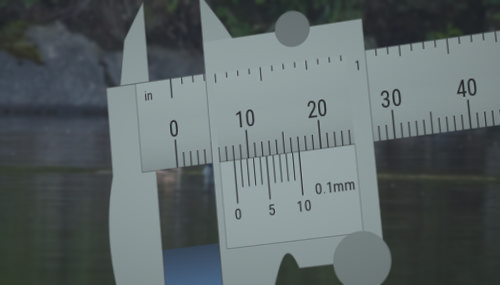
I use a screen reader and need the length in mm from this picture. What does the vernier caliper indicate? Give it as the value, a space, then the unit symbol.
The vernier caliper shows 8.0 mm
